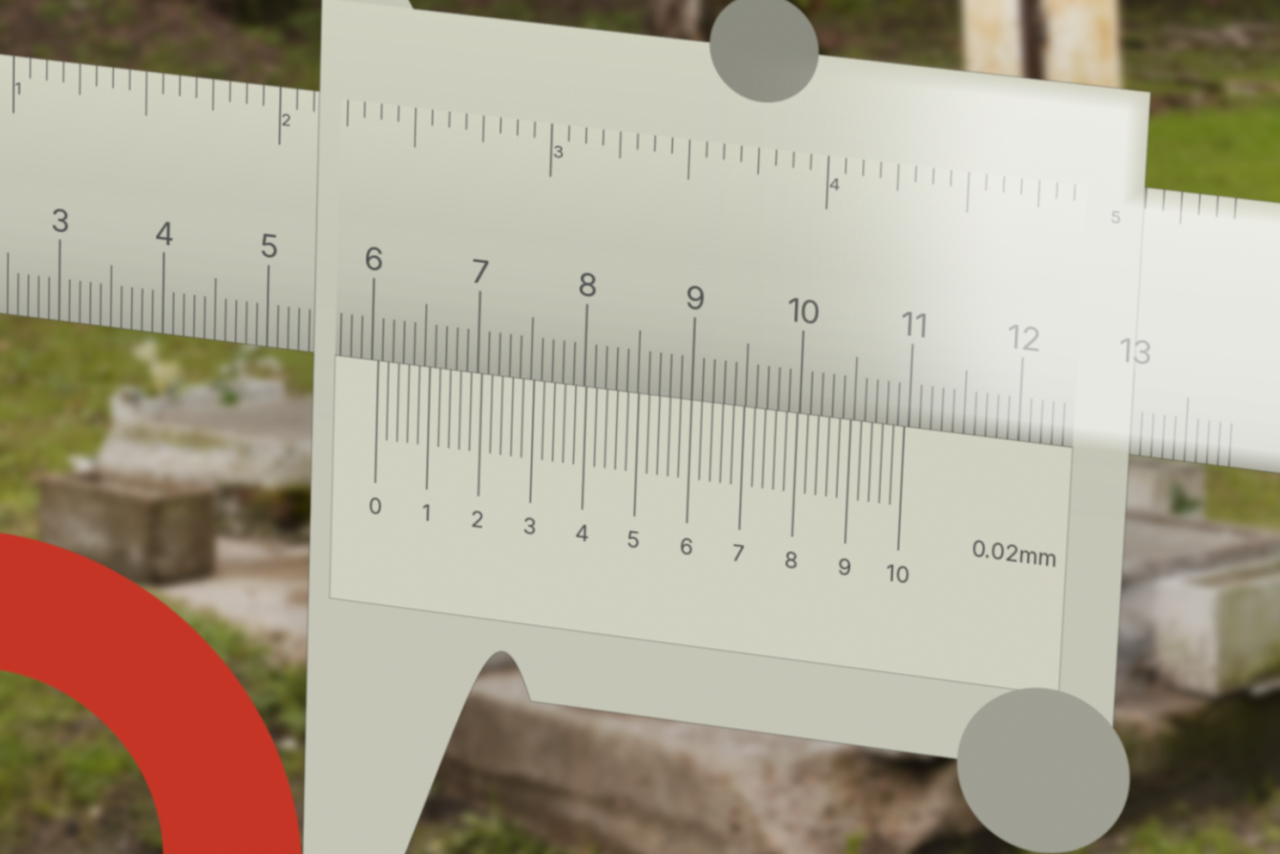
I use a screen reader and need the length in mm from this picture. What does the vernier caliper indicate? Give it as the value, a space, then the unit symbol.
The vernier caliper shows 60.6 mm
